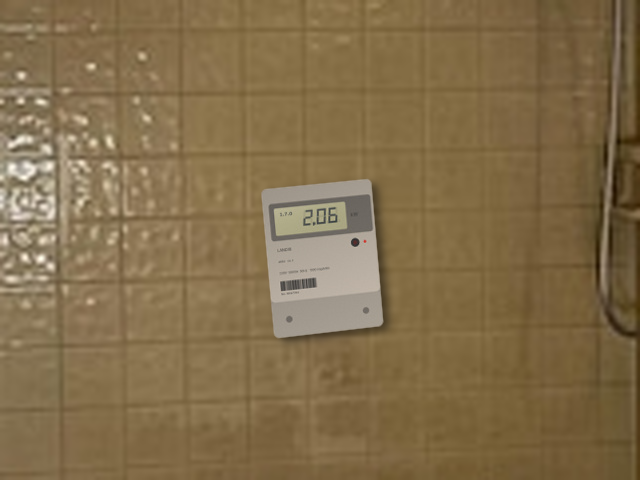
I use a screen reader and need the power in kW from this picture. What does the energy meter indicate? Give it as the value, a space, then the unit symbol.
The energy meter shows 2.06 kW
